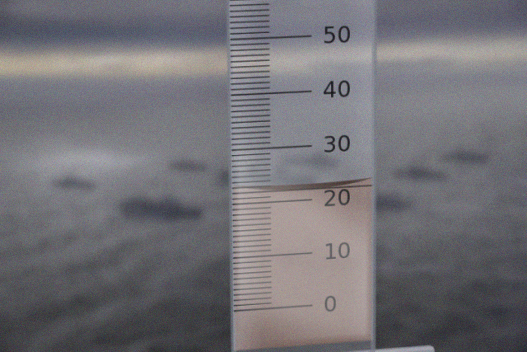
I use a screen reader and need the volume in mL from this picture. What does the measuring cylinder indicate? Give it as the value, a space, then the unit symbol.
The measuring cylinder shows 22 mL
